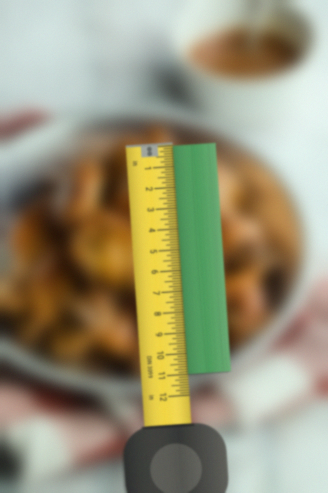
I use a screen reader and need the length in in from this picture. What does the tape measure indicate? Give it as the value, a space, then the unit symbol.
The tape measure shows 11 in
